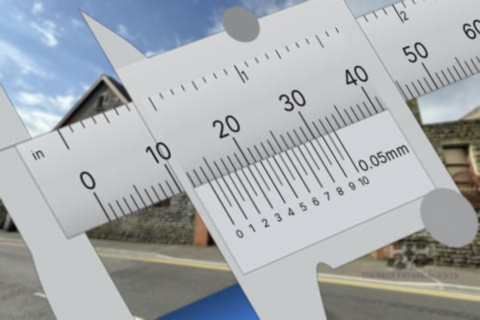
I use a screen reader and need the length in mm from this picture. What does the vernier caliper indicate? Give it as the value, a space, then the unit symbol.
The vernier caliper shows 14.0 mm
